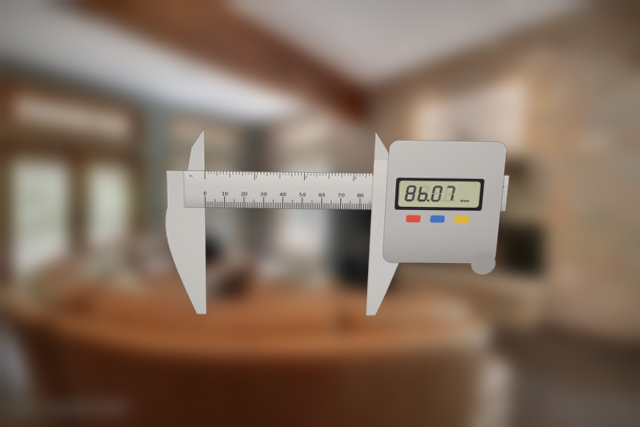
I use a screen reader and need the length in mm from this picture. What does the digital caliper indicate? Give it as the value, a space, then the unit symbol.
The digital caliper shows 86.07 mm
